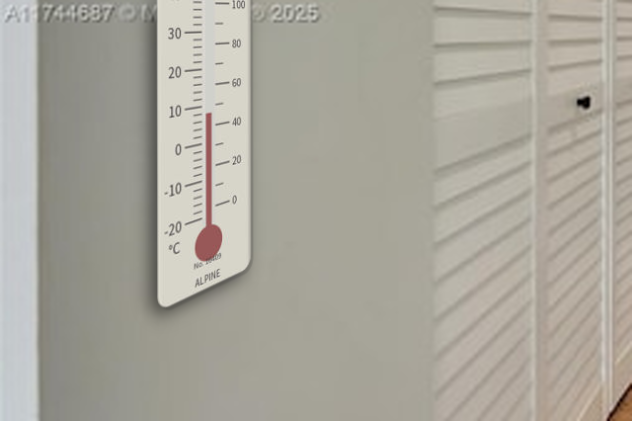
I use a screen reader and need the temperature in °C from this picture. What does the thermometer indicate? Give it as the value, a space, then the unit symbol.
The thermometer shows 8 °C
